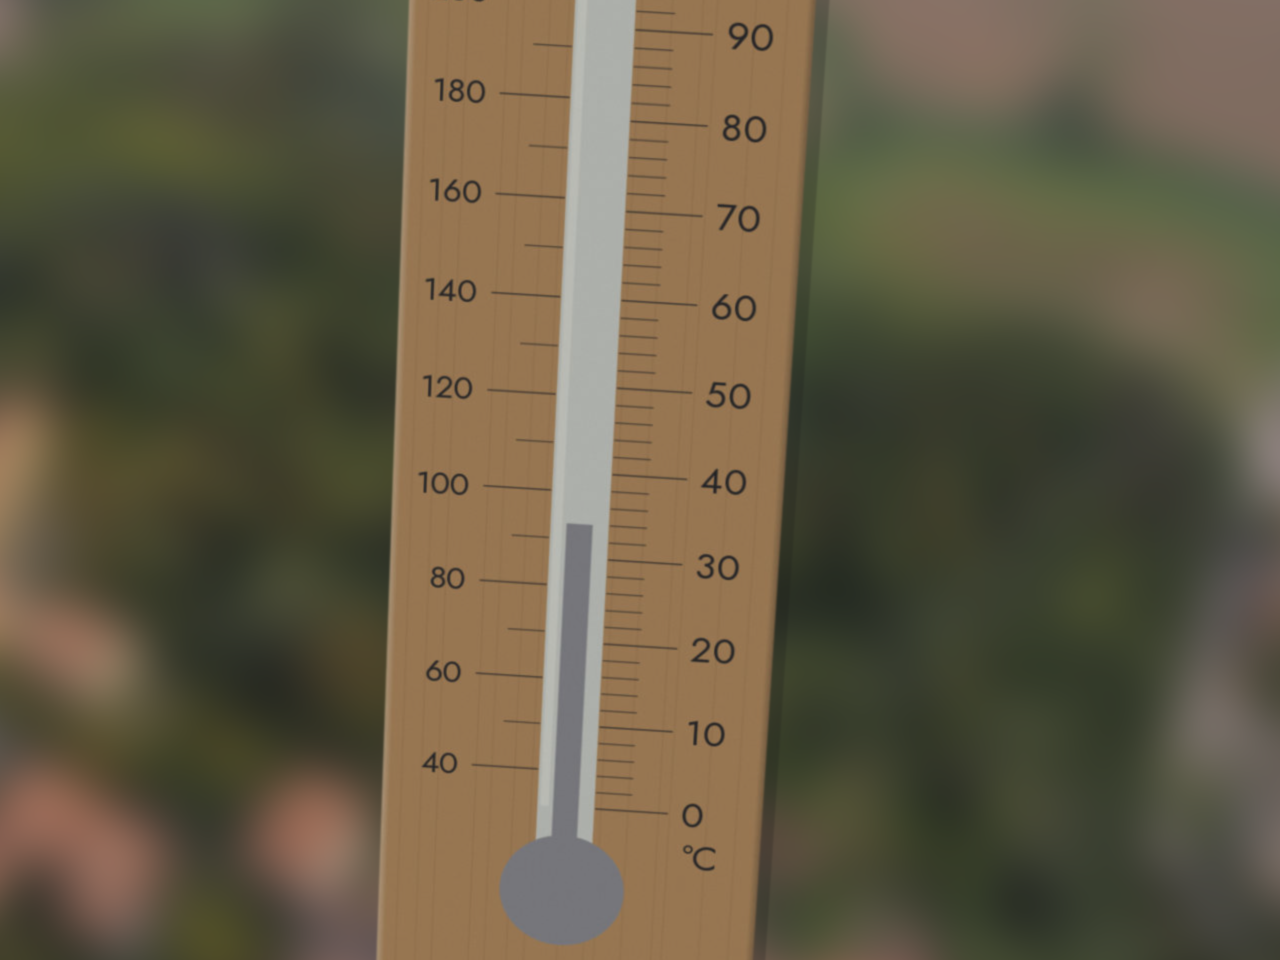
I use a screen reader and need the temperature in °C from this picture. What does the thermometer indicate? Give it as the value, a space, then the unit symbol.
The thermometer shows 34 °C
